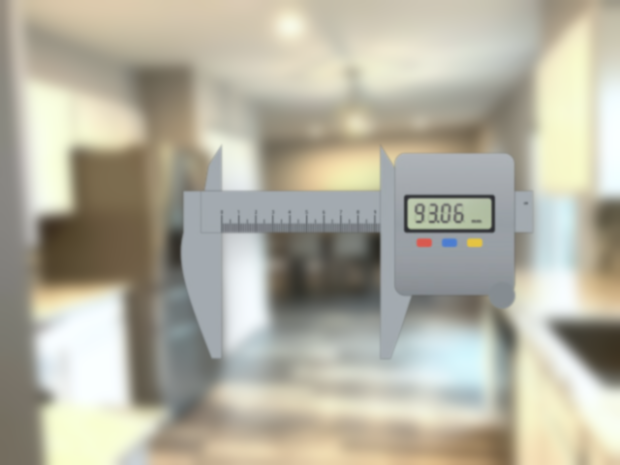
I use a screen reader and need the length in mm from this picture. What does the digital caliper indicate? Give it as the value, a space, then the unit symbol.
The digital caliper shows 93.06 mm
